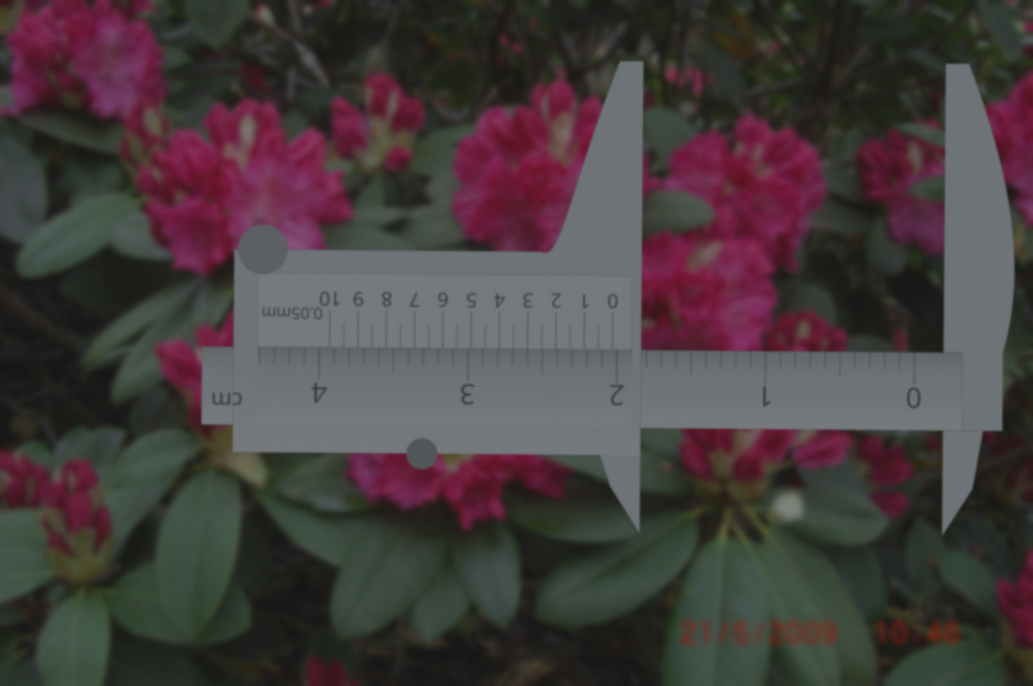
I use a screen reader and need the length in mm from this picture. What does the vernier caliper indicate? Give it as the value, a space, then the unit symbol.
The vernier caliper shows 20.3 mm
